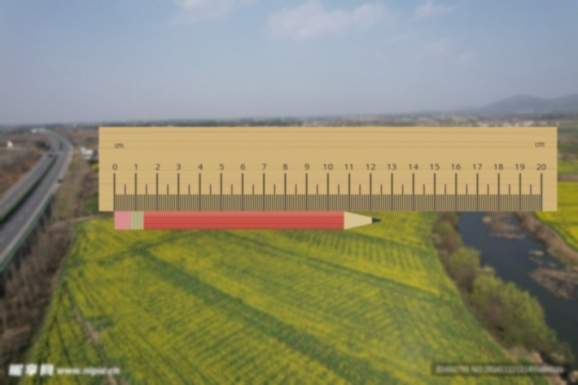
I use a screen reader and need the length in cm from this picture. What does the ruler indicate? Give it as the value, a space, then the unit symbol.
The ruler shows 12.5 cm
